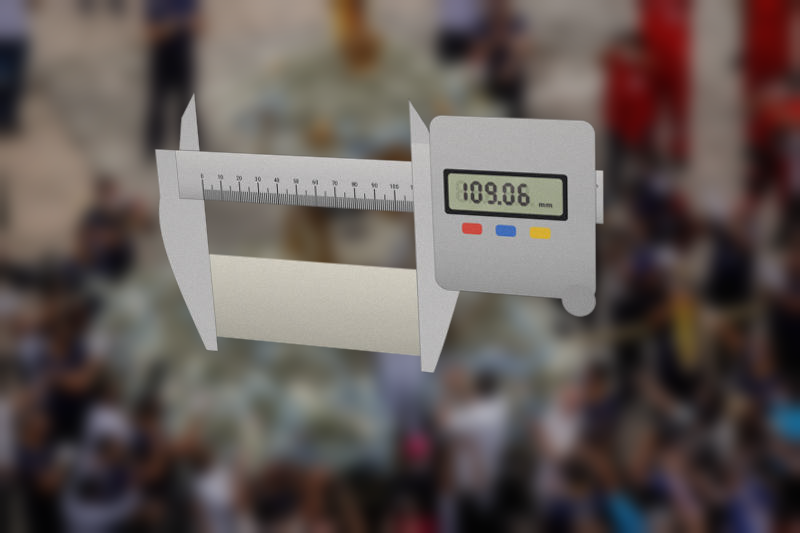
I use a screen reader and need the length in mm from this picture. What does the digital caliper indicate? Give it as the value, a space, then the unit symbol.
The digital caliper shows 109.06 mm
